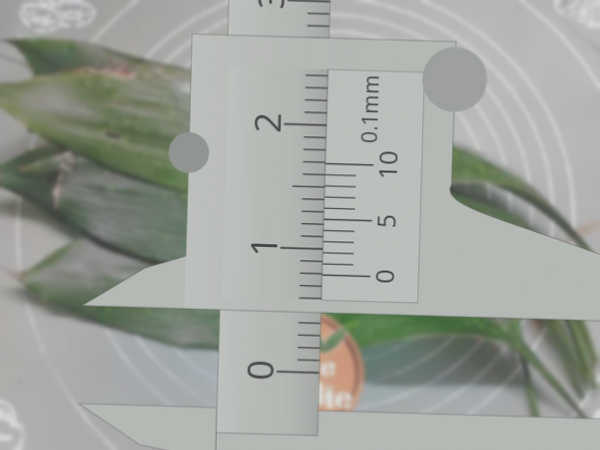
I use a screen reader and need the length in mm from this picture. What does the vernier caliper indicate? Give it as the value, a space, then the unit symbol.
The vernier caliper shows 7.9 mm
